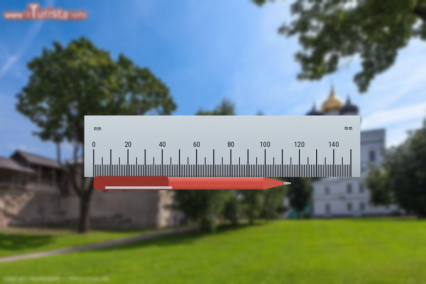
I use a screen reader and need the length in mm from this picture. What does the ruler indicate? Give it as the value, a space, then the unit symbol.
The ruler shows 115 mm
